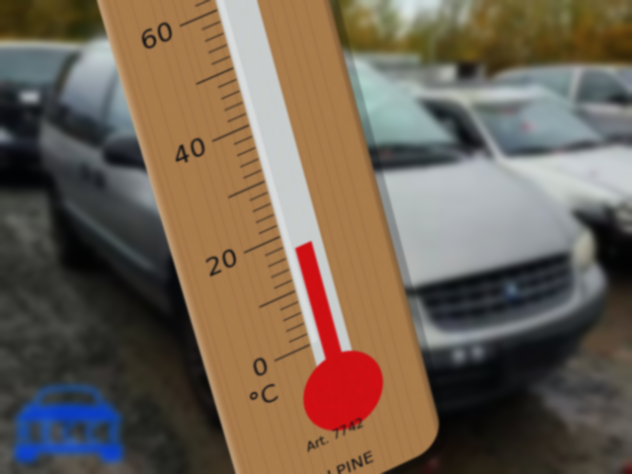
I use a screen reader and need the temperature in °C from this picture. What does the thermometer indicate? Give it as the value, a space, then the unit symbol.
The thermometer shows 17 °C
